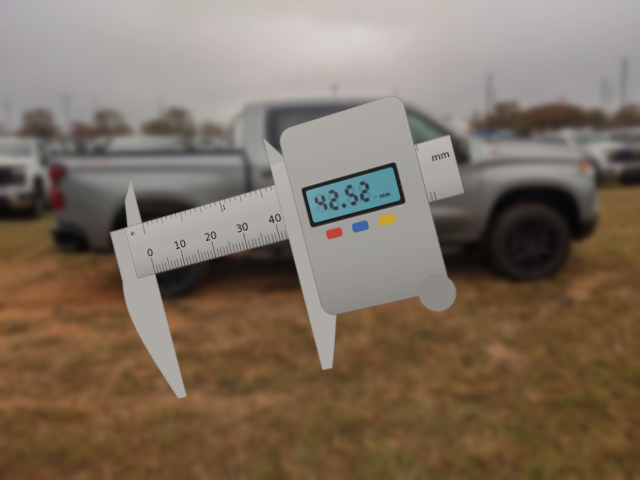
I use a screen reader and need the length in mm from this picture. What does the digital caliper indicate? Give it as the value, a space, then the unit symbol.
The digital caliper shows 42.52 mm
